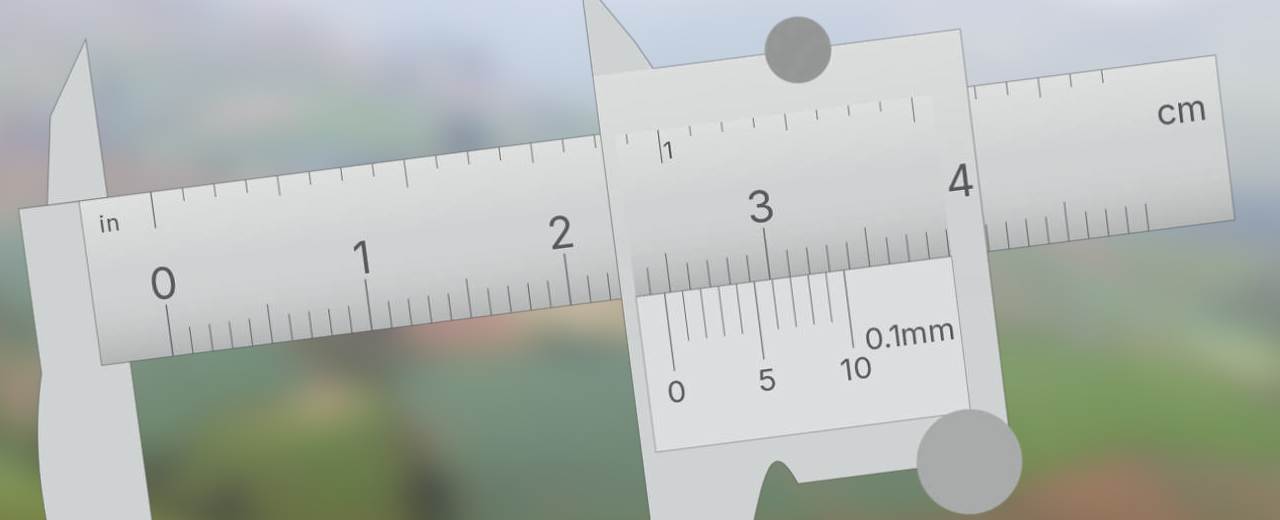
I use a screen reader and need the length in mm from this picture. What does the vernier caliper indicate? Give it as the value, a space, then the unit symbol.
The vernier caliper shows 24.7 mm
